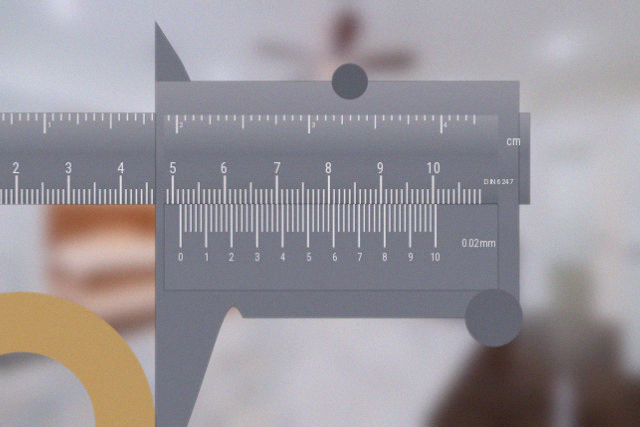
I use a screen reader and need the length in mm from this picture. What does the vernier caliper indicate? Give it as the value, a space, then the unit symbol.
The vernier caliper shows 51.5 mm
